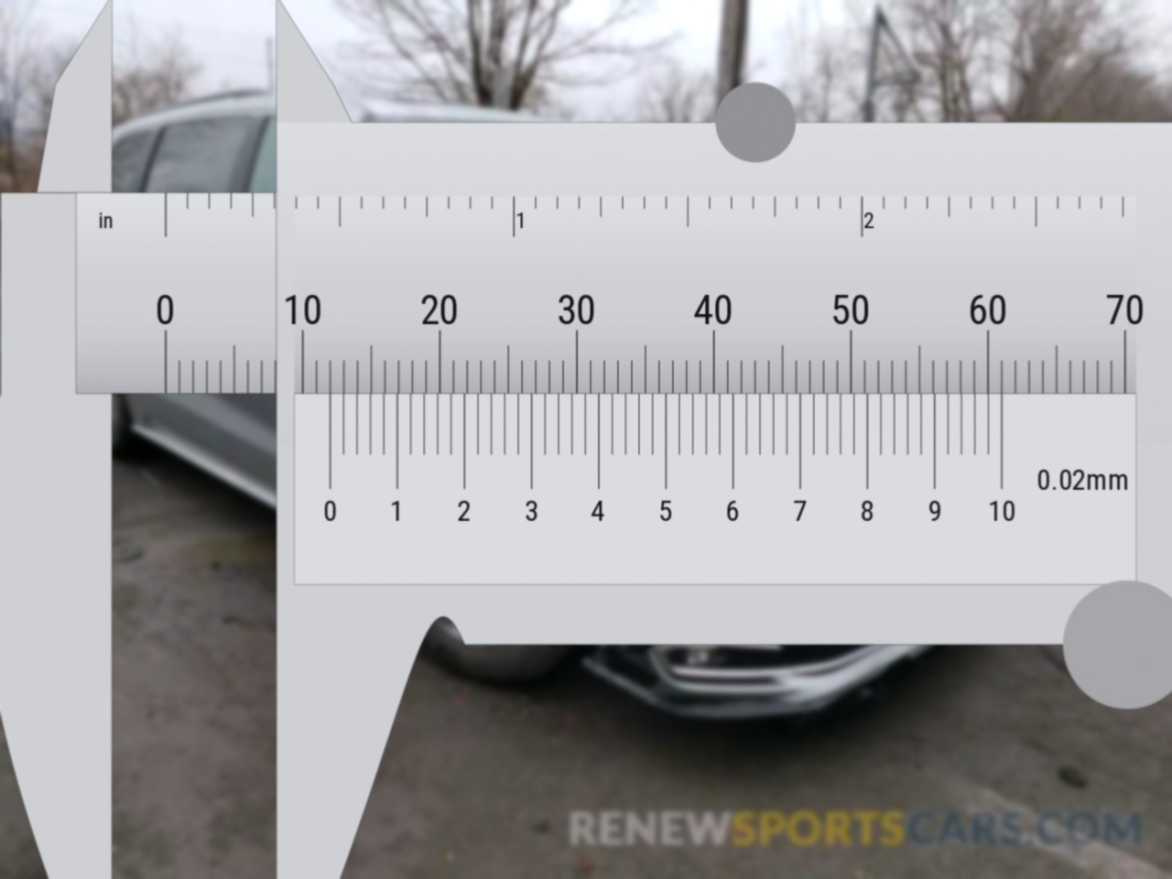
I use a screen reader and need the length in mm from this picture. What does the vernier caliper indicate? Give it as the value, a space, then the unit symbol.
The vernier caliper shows 12.0 mm
